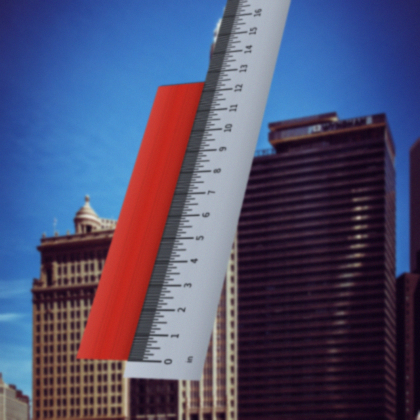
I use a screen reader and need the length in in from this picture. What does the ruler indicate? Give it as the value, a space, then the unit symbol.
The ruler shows 12.5 in
